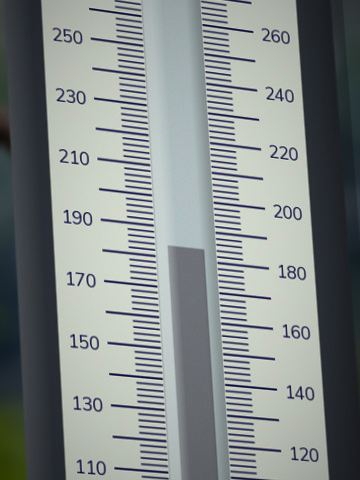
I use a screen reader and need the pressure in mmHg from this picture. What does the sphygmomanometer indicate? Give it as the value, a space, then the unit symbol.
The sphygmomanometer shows 184 mmHg
